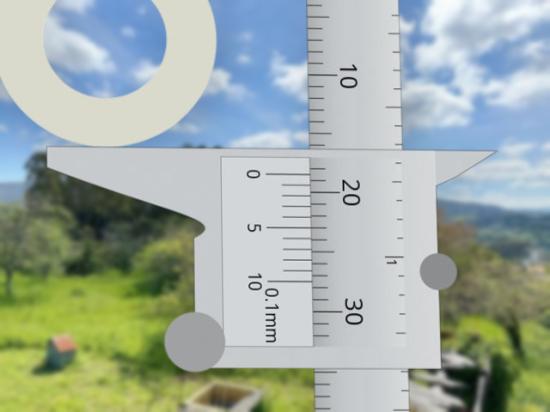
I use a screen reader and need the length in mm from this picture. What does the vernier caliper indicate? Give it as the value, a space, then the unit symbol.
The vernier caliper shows 18.5 mm
